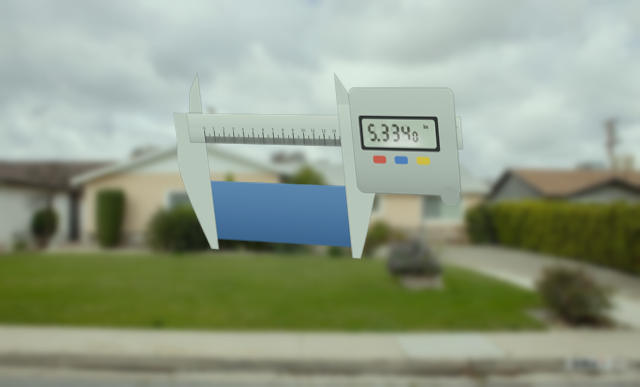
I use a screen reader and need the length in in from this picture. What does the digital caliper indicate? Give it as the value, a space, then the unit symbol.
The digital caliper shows 5.3340 in
